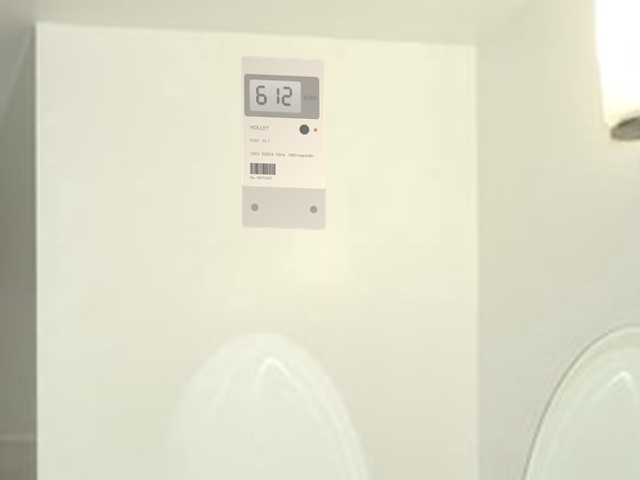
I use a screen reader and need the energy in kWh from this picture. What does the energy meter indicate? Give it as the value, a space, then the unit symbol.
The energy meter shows 612 kWh
